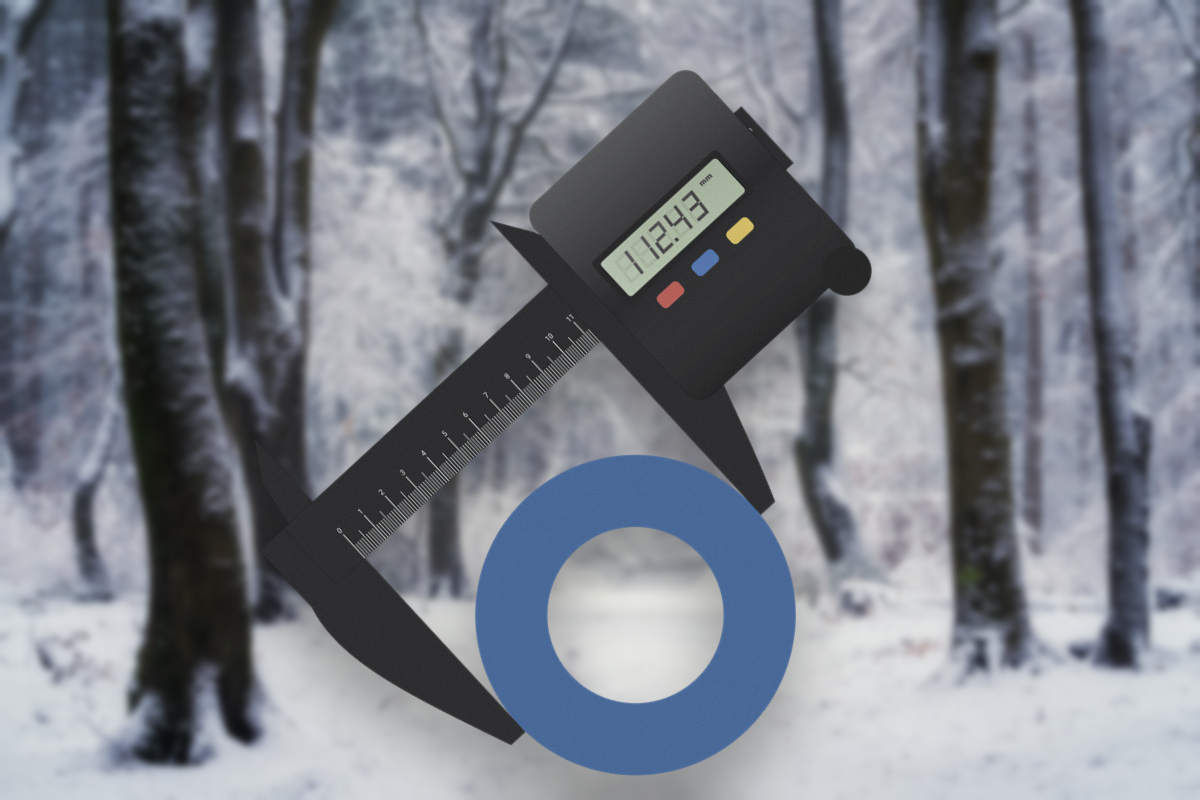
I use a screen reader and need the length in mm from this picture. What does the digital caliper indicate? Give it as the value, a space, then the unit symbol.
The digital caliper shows 112.43 mm
